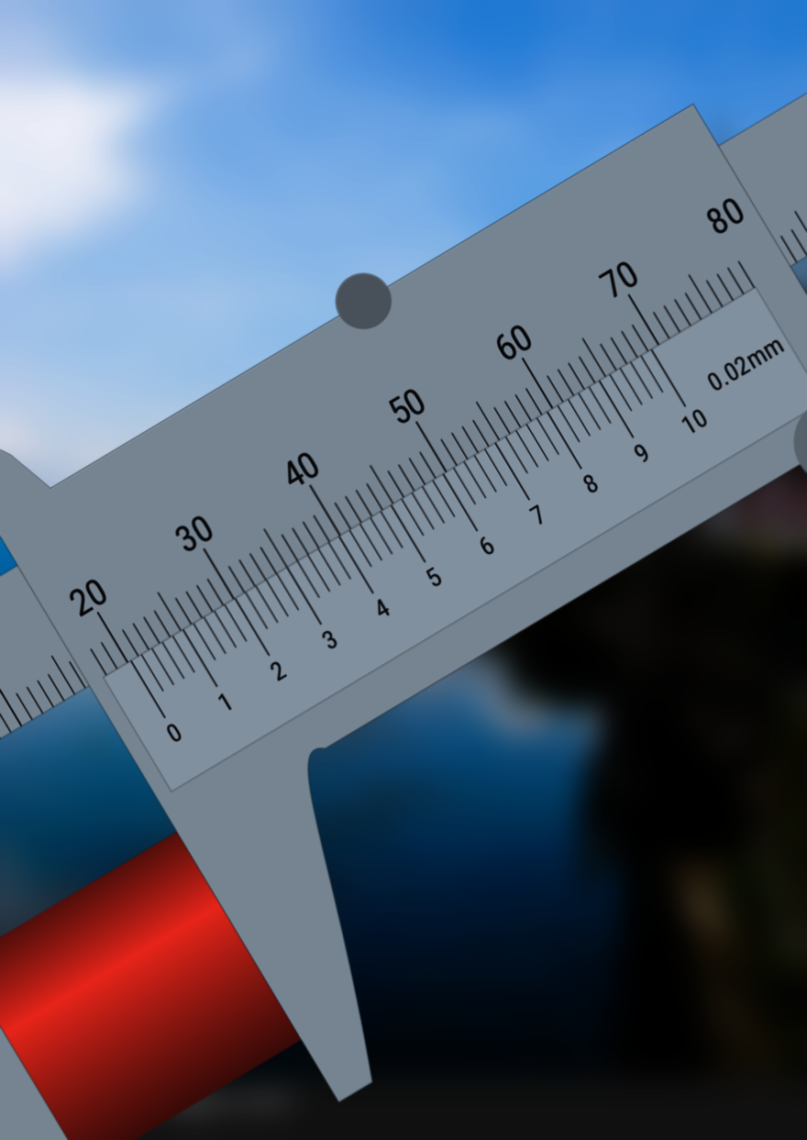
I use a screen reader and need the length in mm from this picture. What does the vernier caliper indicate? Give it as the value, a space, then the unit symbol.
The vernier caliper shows 20.3 mm
